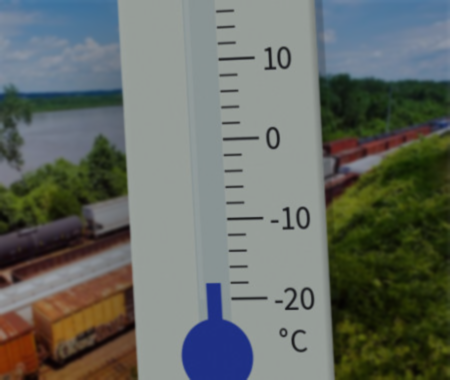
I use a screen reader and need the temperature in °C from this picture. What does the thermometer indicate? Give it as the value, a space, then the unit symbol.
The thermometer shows -18 °C
